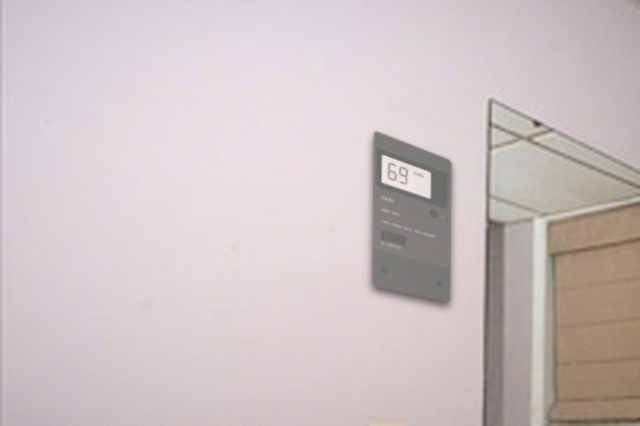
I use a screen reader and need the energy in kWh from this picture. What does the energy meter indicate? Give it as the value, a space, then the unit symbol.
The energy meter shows 69 kWh
